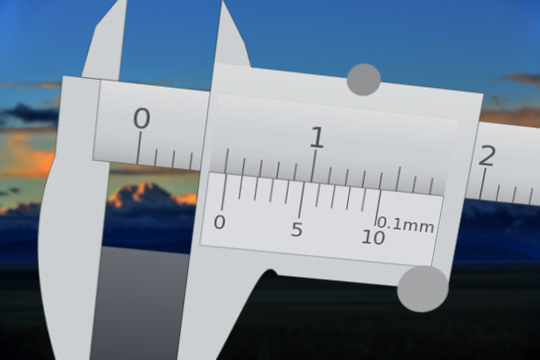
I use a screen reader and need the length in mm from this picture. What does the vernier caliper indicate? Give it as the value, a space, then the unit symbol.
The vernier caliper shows 5.1 mm
